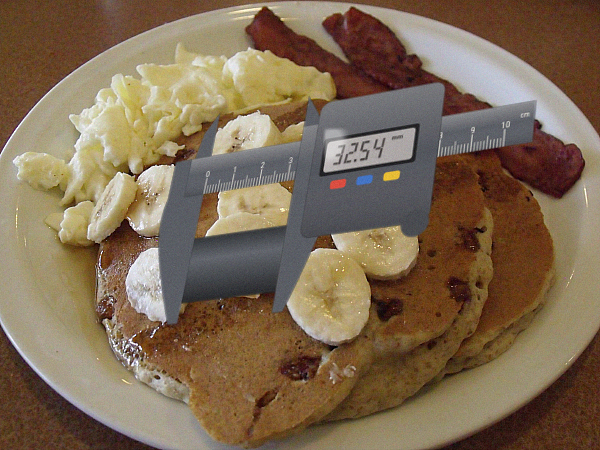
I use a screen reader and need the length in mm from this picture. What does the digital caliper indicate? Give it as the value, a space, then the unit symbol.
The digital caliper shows 32.54 mm
